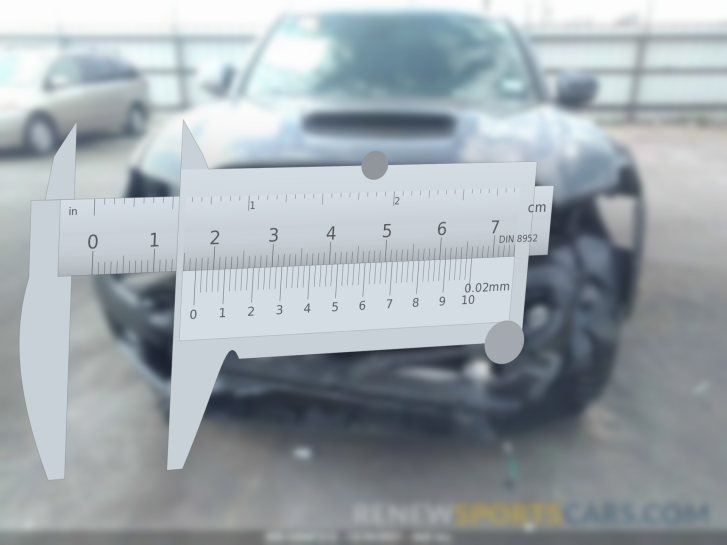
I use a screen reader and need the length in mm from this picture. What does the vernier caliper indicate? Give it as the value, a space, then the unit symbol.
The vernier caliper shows 17.0 mm
